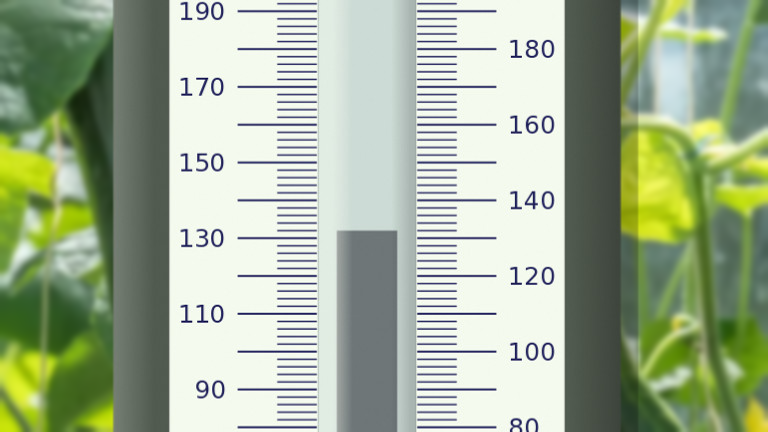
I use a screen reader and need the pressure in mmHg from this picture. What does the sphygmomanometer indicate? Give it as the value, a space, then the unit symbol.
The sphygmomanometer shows 132 mmHg
